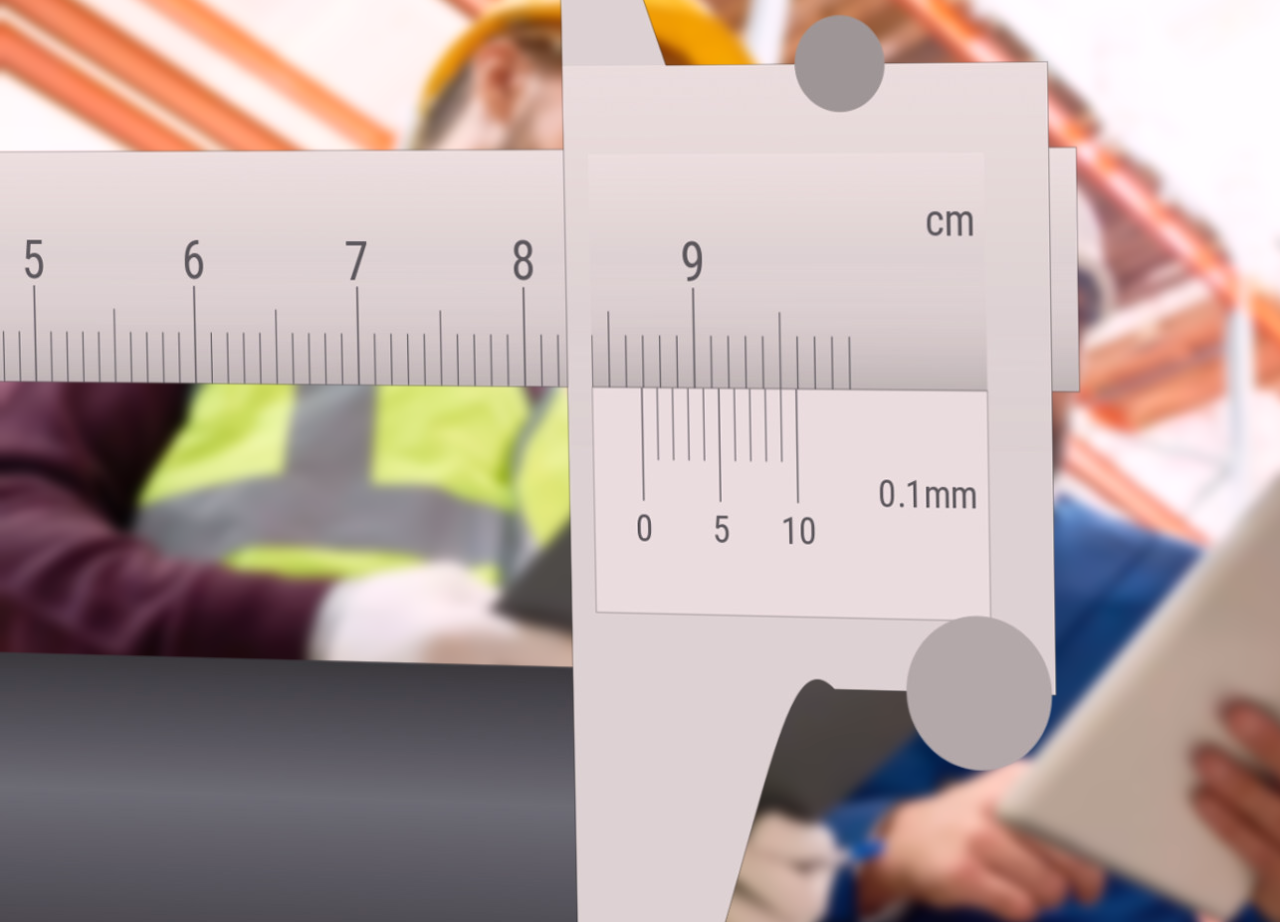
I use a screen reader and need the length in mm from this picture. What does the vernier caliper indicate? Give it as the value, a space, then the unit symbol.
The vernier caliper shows 86.9 mm
